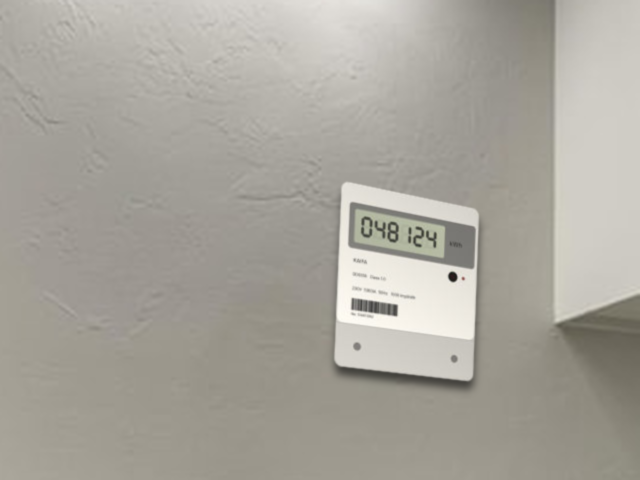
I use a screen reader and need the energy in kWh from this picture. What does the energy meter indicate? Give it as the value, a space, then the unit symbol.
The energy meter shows 48124 kWh
